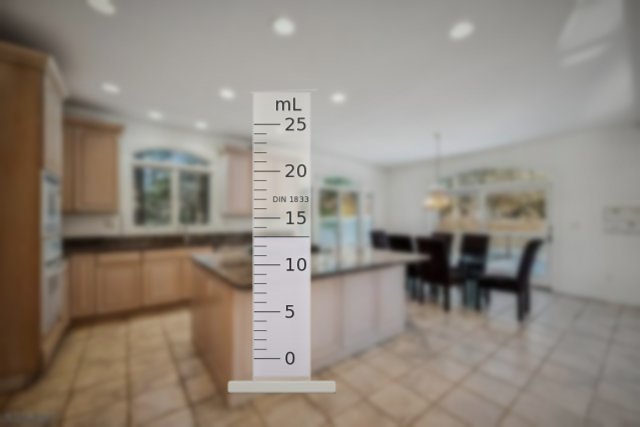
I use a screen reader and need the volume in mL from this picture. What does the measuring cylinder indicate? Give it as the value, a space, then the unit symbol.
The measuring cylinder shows 13 mL
